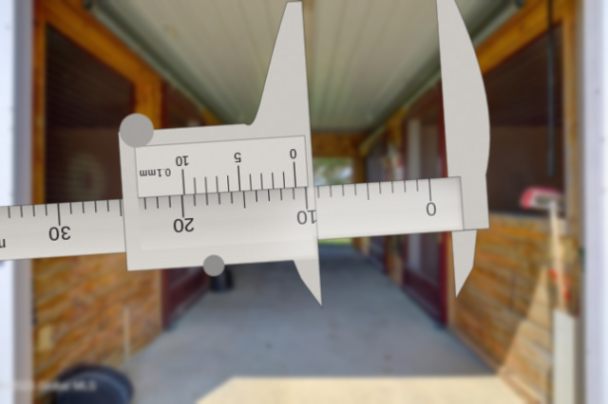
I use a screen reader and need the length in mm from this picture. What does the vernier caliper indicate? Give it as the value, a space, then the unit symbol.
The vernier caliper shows 10.8 mm
